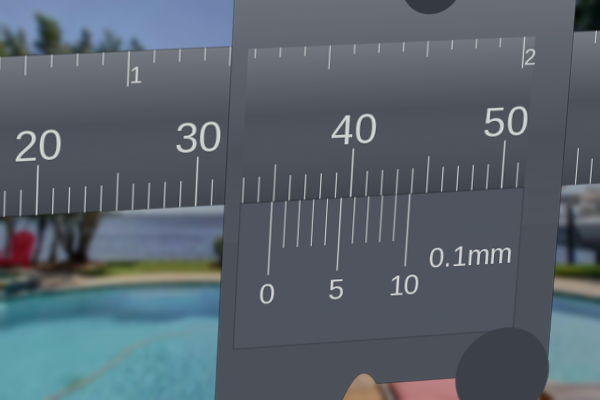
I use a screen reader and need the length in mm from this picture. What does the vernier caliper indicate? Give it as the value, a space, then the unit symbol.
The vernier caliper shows 34.9 mm
